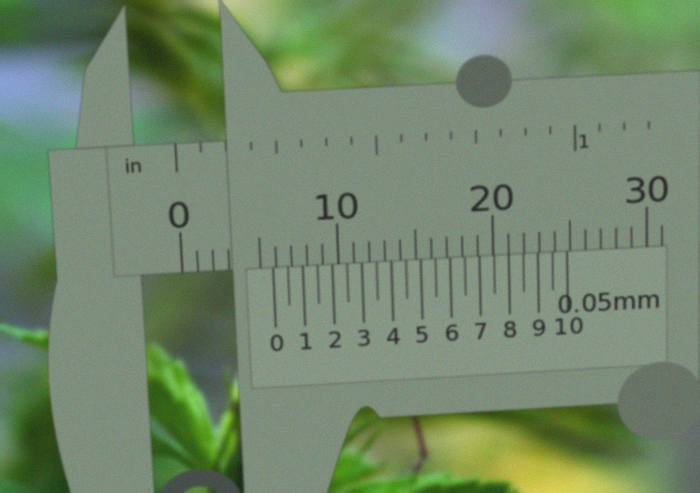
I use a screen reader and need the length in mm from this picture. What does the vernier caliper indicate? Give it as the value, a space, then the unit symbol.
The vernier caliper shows 5.8 mm
